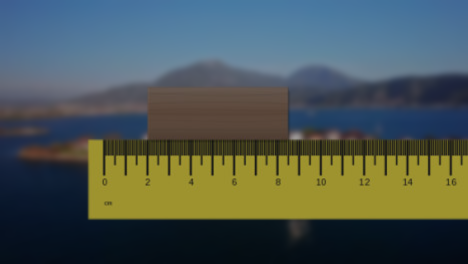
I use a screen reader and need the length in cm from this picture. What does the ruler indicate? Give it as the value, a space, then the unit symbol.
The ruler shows 6.5 cm
